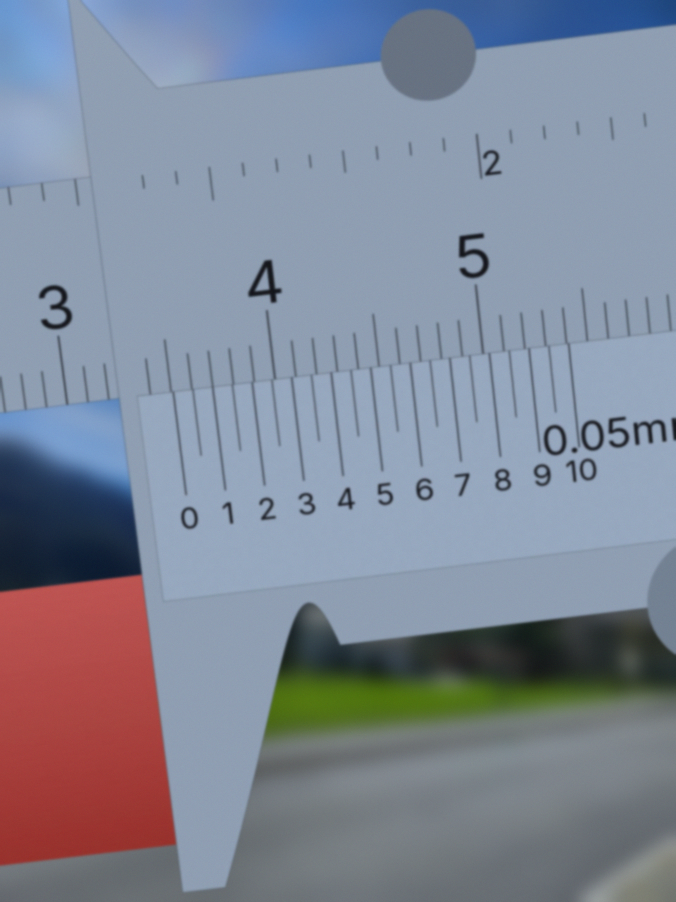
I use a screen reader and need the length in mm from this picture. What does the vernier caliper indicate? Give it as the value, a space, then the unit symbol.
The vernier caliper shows 35.1 mm
